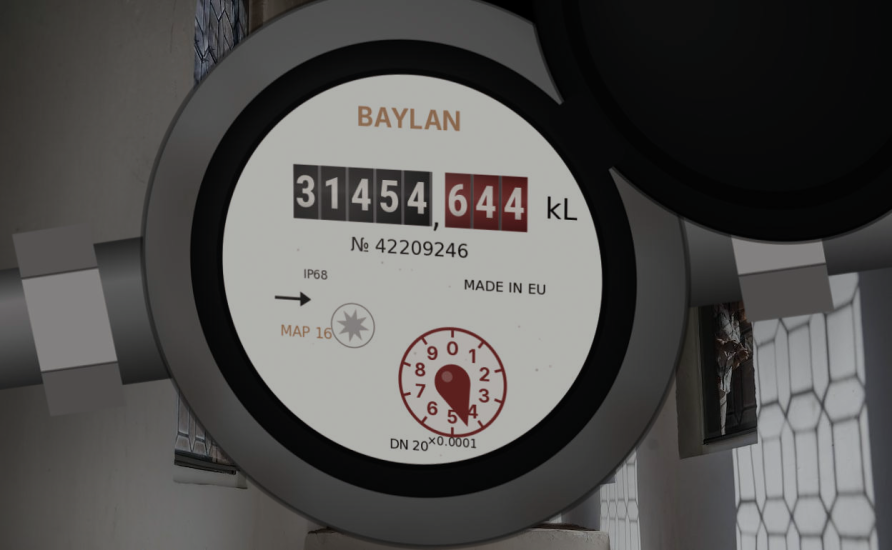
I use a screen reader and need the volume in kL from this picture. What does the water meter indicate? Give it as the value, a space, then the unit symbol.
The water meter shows 31454.6444 kL
